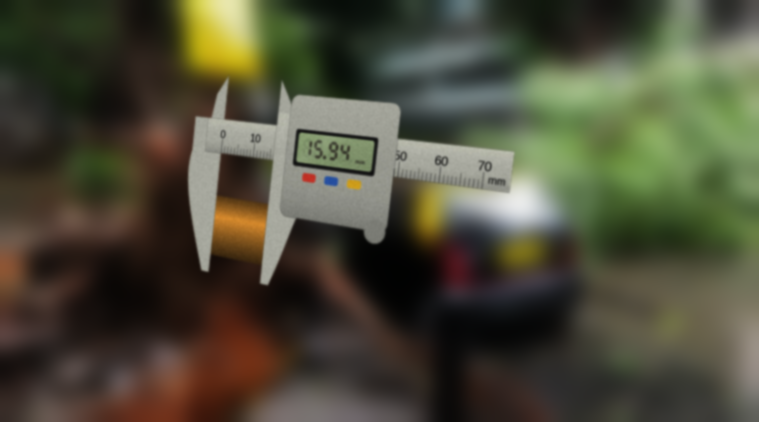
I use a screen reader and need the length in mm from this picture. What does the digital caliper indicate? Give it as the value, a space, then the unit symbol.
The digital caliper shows 15.94 mm
